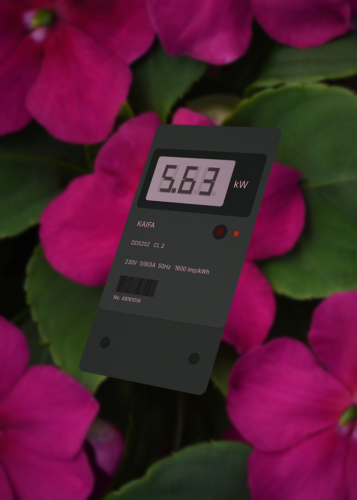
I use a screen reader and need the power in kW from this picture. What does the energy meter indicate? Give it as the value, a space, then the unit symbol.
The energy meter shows 5.63 kW
